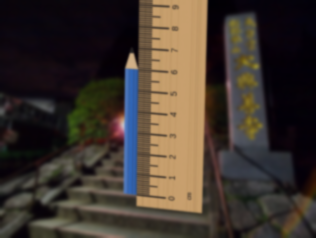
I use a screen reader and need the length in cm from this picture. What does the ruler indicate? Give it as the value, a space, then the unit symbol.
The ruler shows 7 cm
